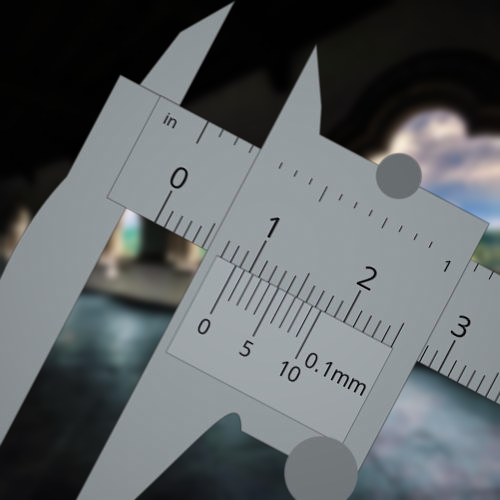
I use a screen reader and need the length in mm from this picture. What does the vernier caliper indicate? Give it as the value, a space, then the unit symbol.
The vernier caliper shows 8.6 mm
